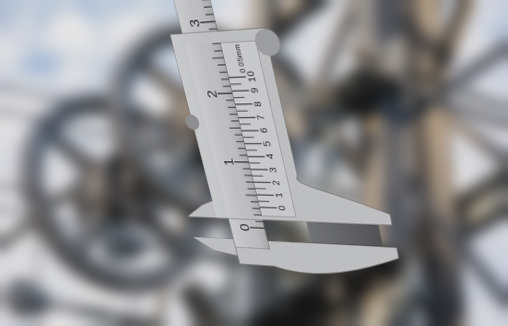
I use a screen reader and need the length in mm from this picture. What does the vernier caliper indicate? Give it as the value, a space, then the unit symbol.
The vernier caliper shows 3.2 mm
